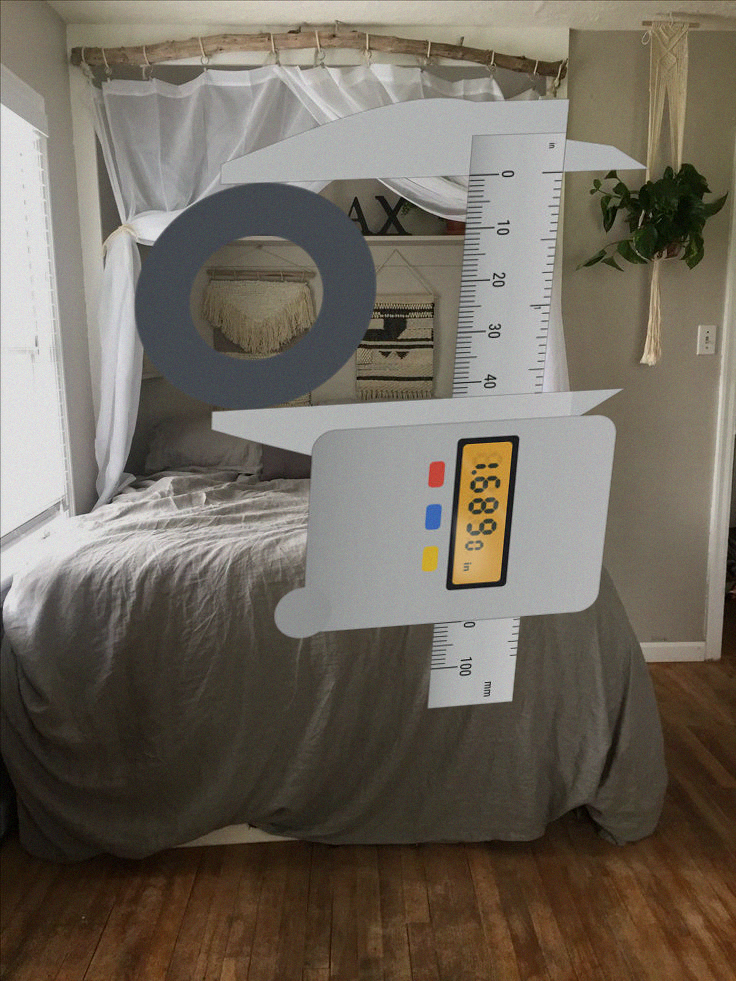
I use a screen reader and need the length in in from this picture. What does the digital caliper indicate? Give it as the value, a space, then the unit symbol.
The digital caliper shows 1.6890 in
